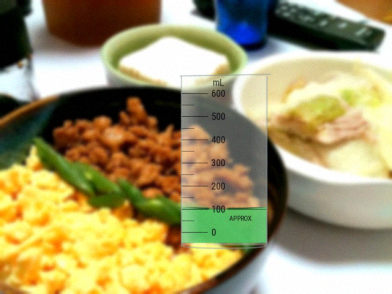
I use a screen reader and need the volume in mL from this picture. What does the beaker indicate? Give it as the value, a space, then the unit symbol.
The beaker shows 100 mL
